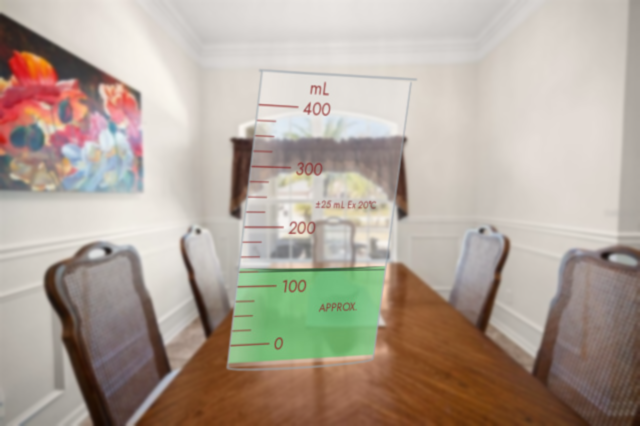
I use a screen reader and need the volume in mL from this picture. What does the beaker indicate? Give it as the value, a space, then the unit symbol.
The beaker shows 125 mL
